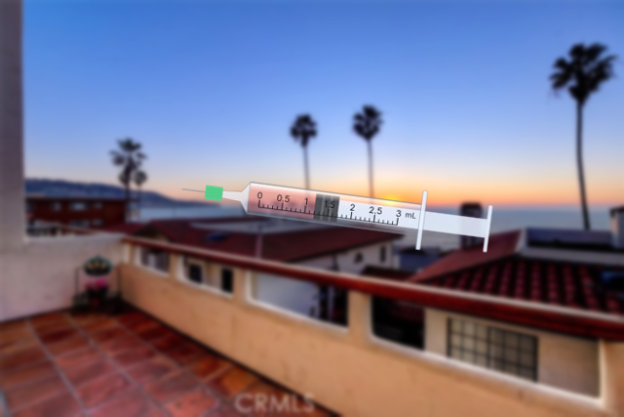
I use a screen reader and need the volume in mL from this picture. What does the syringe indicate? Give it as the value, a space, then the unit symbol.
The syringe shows 1.2 mL
